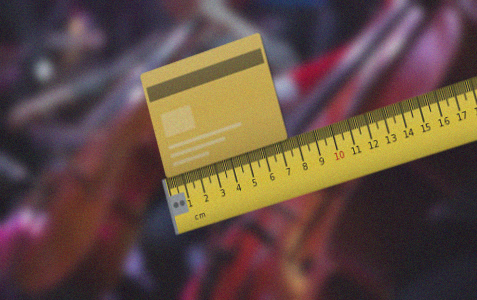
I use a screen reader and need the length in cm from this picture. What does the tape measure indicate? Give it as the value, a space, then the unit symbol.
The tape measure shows 7.5 cm
